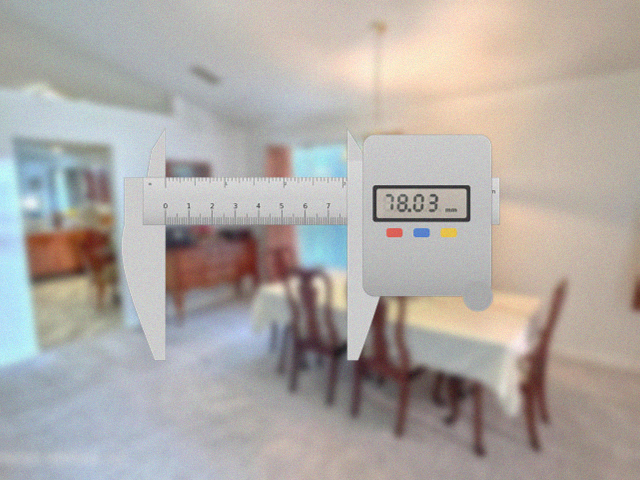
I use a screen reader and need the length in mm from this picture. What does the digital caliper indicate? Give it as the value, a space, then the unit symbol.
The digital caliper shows 78.03 mm
